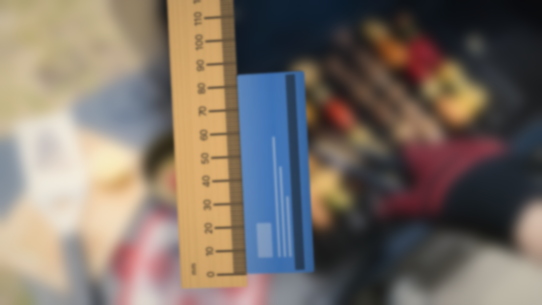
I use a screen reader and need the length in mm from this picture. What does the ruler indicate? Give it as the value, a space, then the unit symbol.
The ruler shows 85 mm
